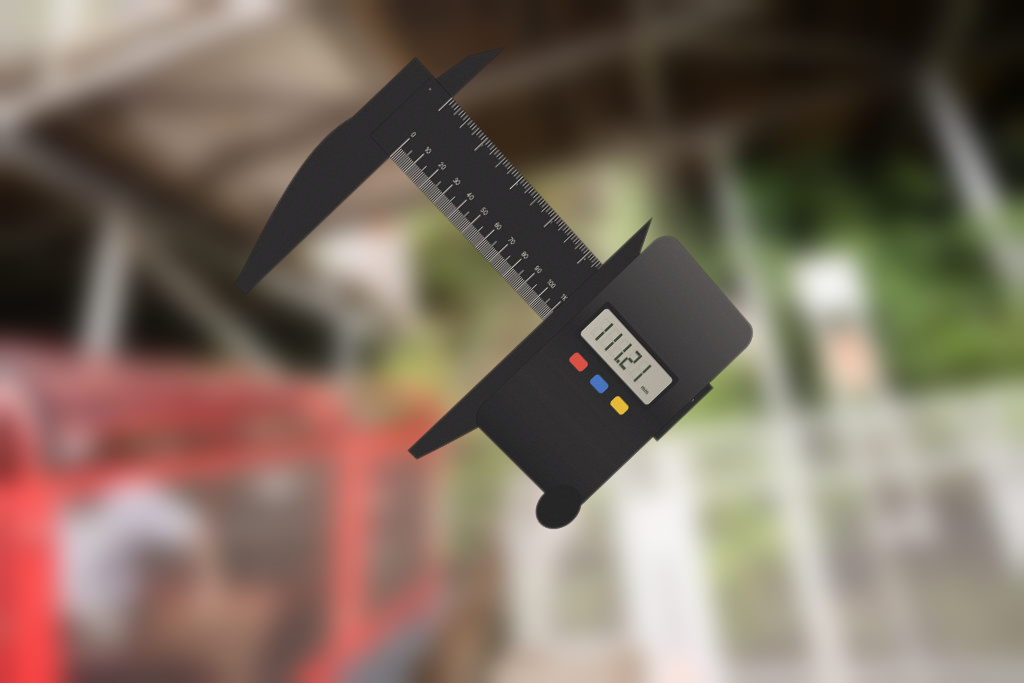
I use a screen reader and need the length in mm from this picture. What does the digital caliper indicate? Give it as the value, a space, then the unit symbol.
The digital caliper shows 111.21 mm
